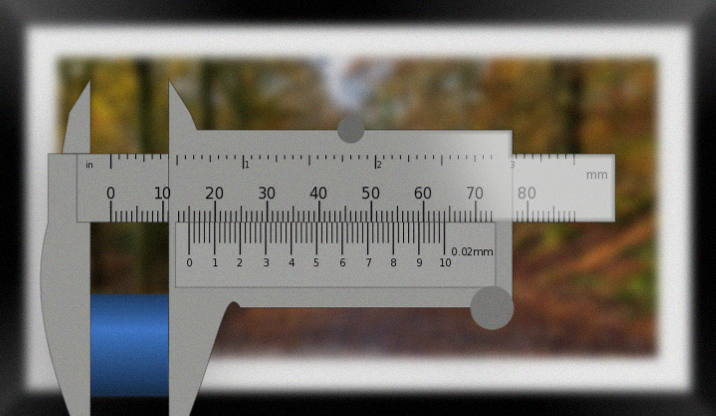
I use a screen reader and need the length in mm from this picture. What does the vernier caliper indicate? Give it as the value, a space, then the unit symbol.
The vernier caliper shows 15.0 mm
